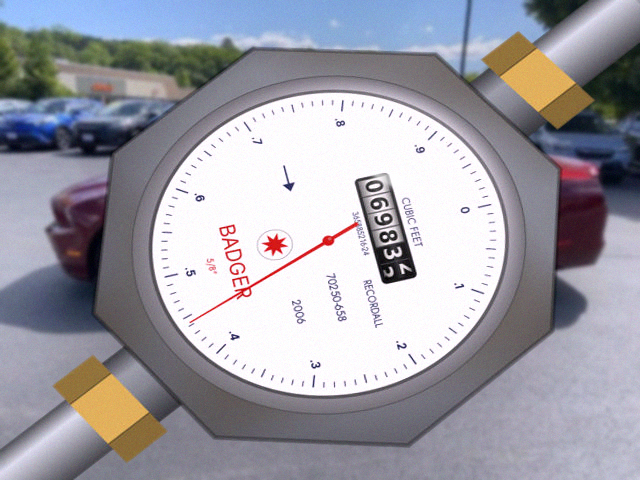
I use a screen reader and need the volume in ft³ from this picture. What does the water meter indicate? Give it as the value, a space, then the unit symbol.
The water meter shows 69832.44 ft³
